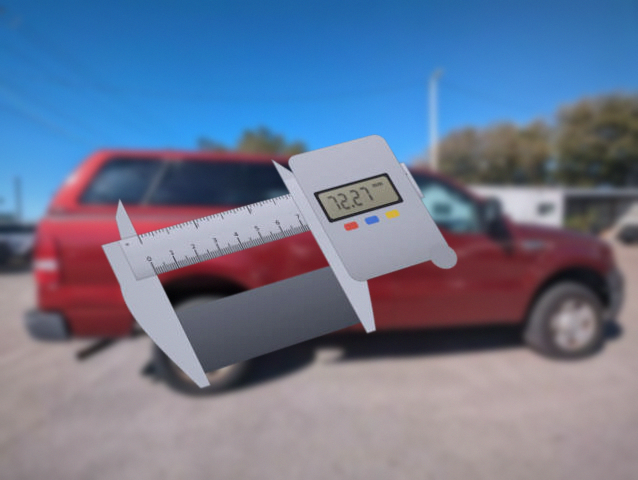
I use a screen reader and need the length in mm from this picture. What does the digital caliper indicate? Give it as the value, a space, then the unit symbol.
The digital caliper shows 72.27 mm
